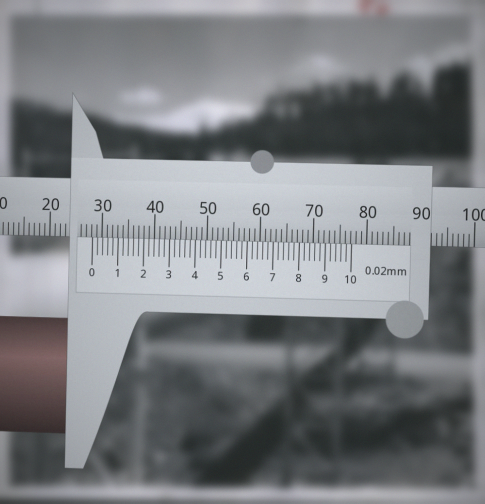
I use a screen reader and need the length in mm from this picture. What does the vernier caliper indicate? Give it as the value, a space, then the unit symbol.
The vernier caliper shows 28.2 mm
